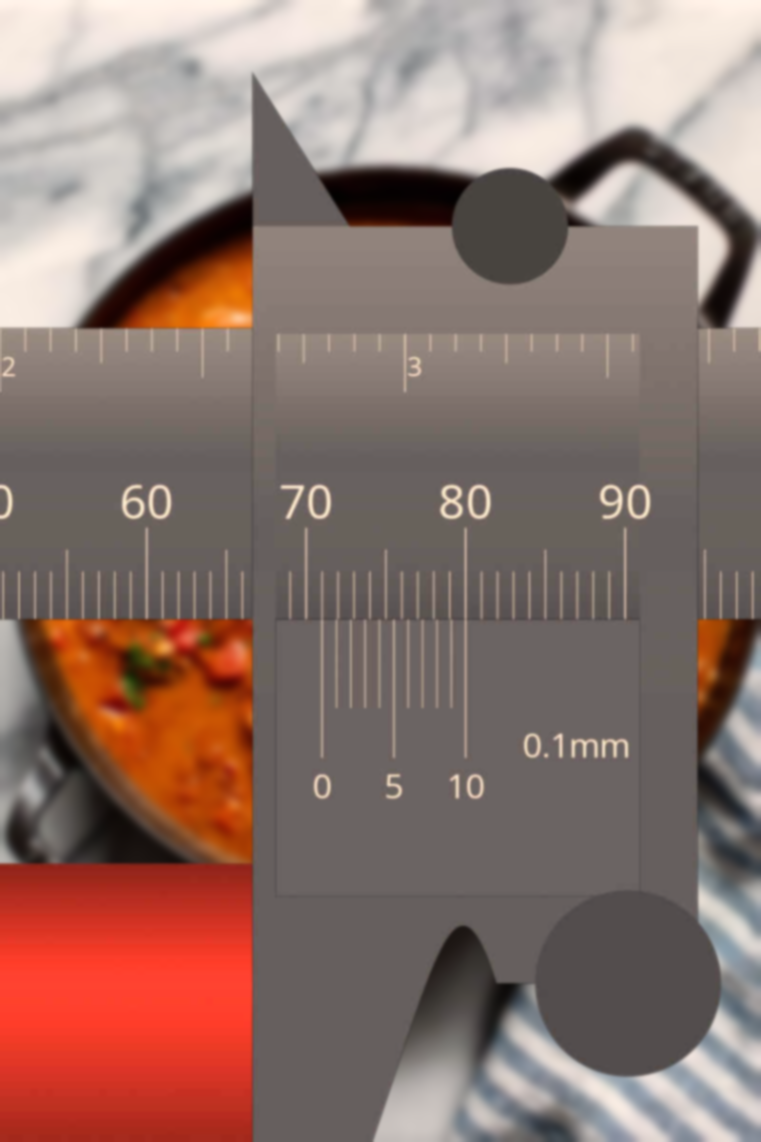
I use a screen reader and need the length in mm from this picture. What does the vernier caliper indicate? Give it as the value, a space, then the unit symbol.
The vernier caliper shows 71.0 mm
